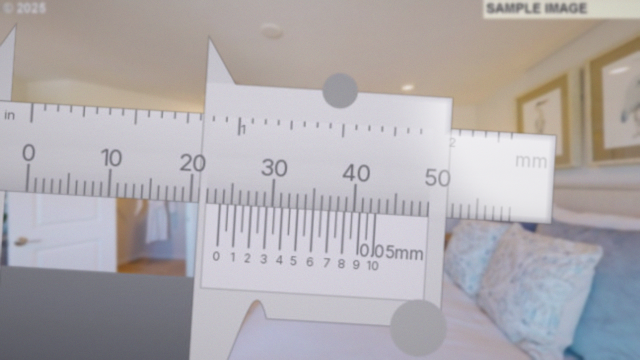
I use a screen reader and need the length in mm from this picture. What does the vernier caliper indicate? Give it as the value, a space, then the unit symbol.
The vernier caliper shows 23.6 mm
